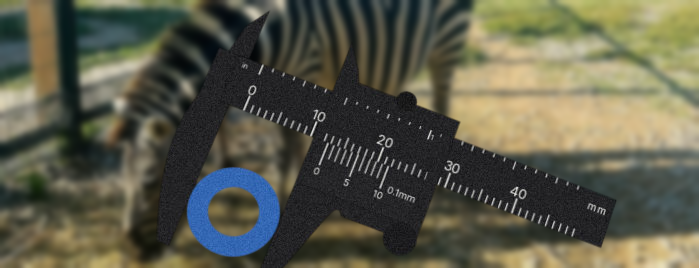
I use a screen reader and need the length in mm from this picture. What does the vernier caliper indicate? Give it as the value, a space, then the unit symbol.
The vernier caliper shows 12.6 mm
